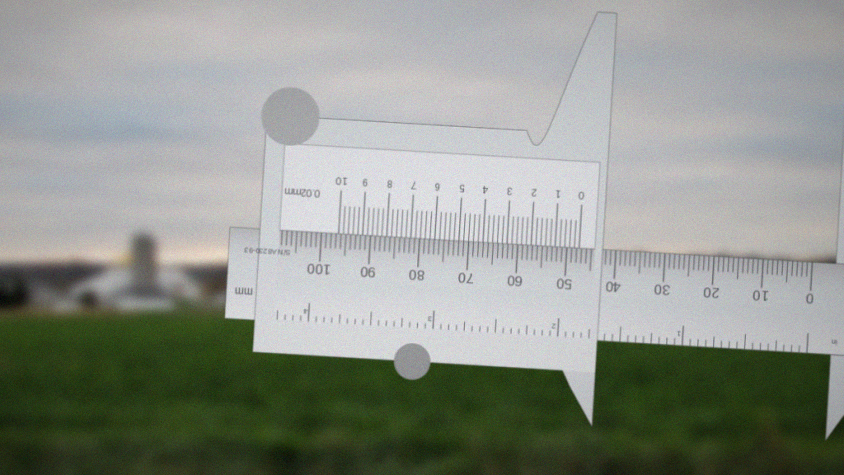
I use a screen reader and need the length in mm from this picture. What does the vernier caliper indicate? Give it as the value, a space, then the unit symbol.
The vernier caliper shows 47.5 mm
